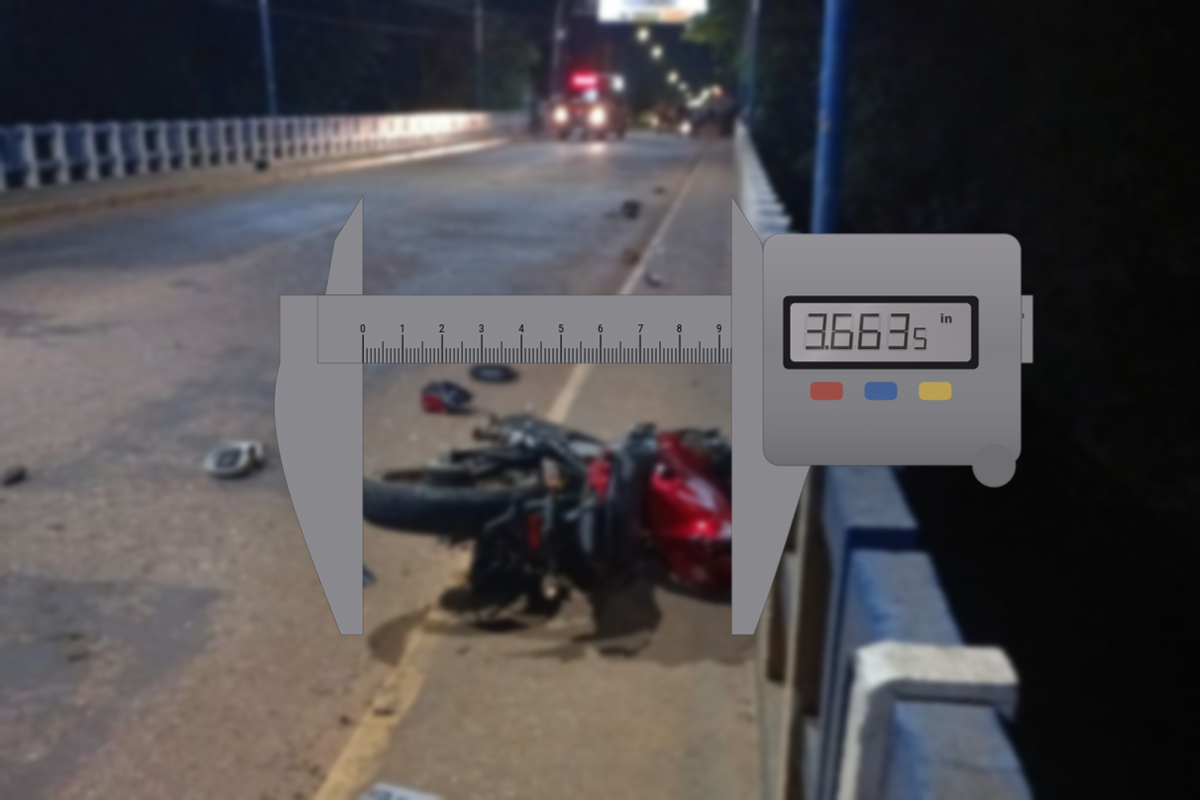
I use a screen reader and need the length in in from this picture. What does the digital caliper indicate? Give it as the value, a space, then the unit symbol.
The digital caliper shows 3.6635 in
